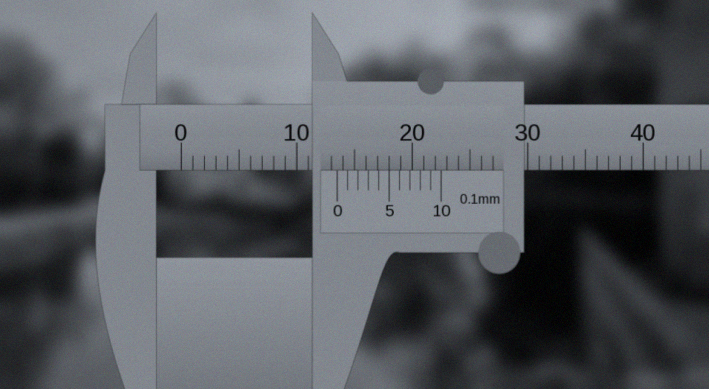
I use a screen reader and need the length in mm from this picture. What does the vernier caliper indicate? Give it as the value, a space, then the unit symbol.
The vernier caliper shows 13.5 mm
